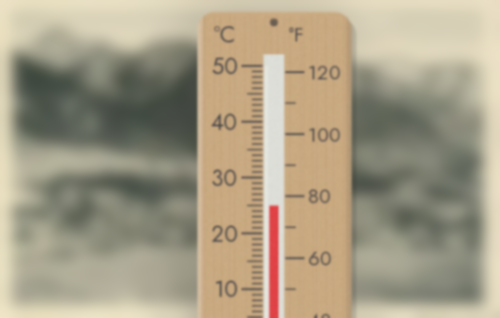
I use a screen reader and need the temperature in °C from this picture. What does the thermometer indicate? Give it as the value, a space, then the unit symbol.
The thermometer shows 25 °C
